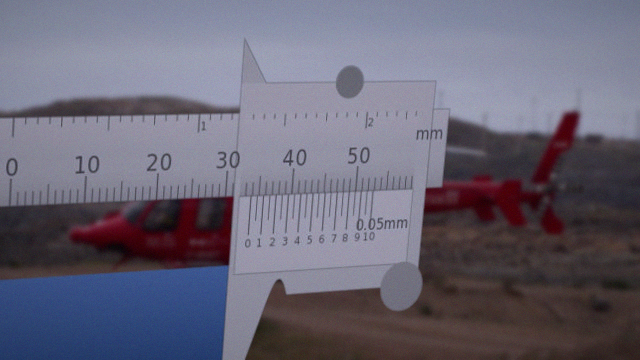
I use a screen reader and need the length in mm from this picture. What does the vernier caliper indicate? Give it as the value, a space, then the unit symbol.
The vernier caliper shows 33.8 mm
